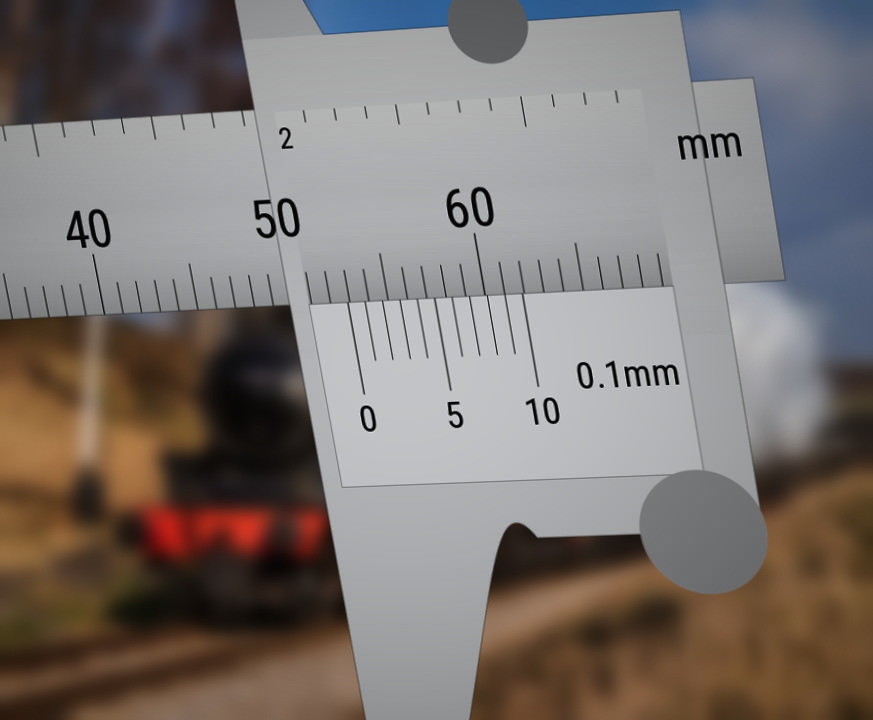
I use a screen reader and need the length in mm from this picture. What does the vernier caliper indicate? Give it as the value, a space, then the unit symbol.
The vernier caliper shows 52.9 mm
